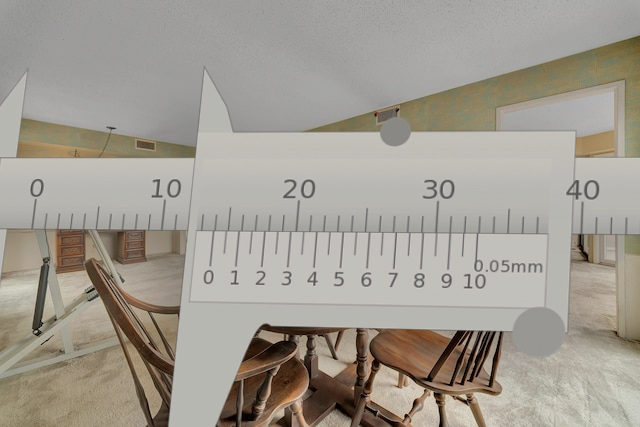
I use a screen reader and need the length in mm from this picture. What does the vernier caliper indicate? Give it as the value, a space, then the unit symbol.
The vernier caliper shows 13.9 mm
